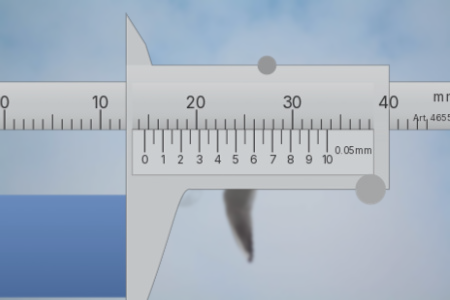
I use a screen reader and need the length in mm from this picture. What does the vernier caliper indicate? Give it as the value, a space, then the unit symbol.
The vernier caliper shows 14.6 mm
